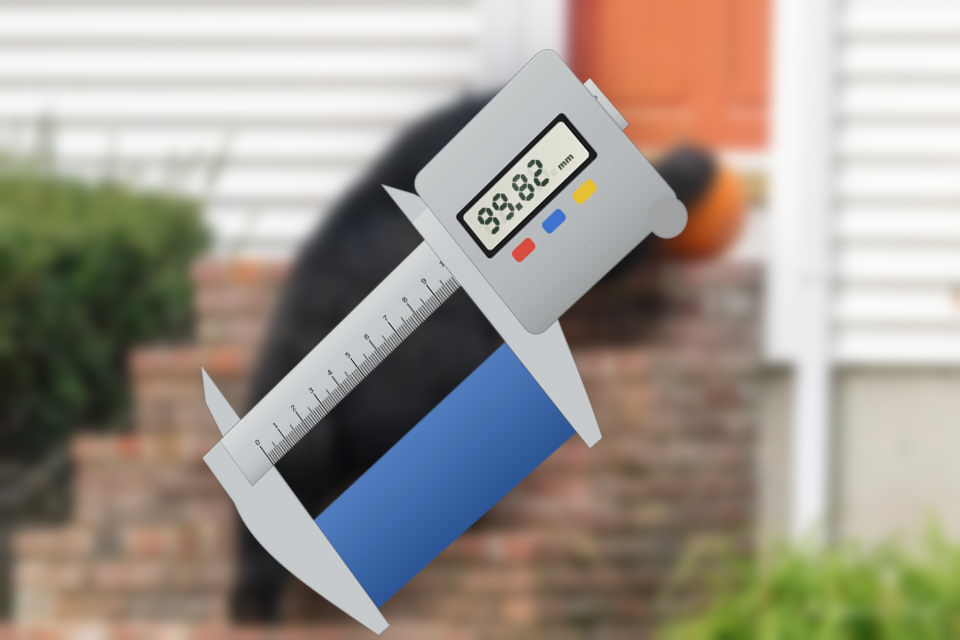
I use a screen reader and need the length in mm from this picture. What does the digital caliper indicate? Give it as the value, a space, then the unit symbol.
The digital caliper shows 99.82 mm
